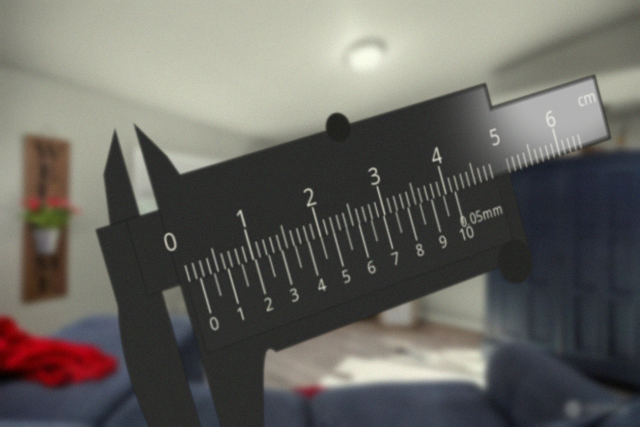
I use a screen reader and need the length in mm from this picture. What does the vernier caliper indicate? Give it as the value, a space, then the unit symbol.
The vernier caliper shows 2.5 mm
